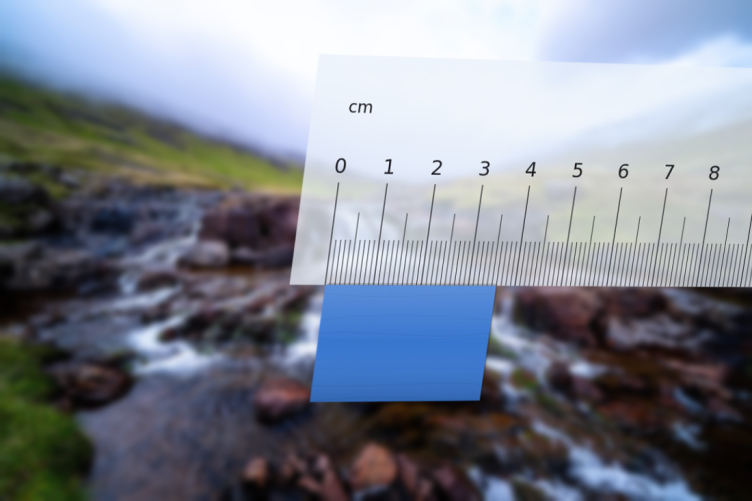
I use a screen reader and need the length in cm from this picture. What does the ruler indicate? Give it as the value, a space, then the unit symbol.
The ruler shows 3.6 cm
